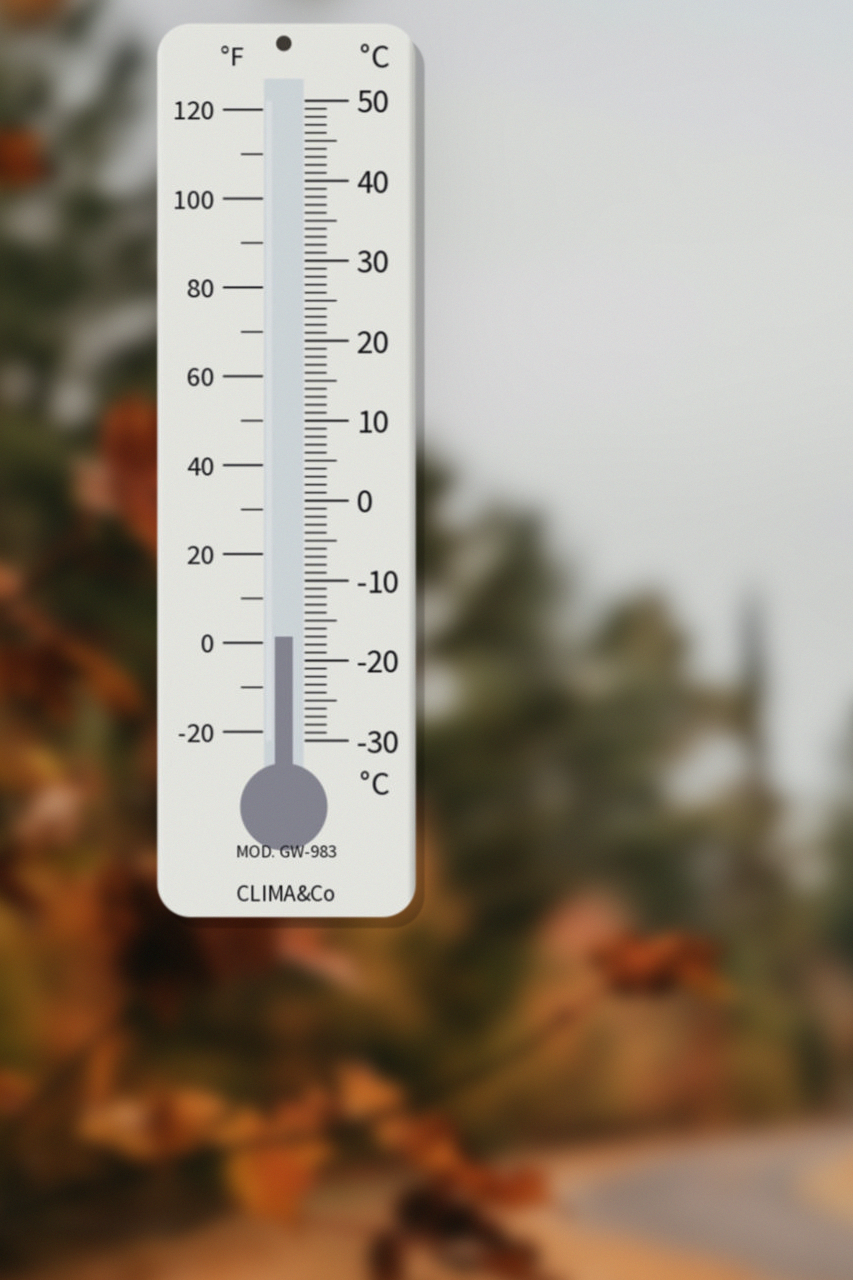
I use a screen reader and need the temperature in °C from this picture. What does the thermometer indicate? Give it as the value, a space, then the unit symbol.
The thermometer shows -17 °C
